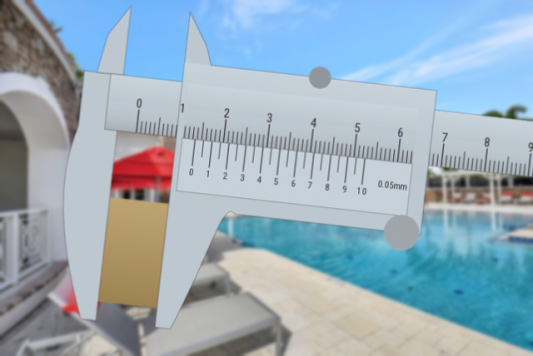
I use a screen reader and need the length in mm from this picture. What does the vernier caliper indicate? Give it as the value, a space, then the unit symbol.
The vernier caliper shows 13.5 mm
